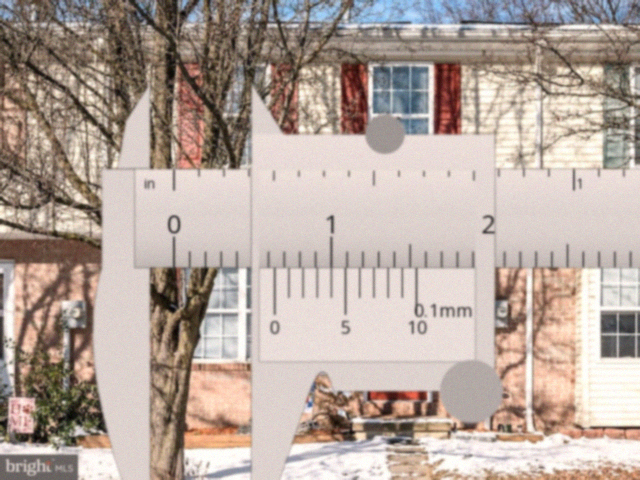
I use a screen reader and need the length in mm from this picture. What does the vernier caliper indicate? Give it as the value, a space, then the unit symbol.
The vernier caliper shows 6.4 mm
